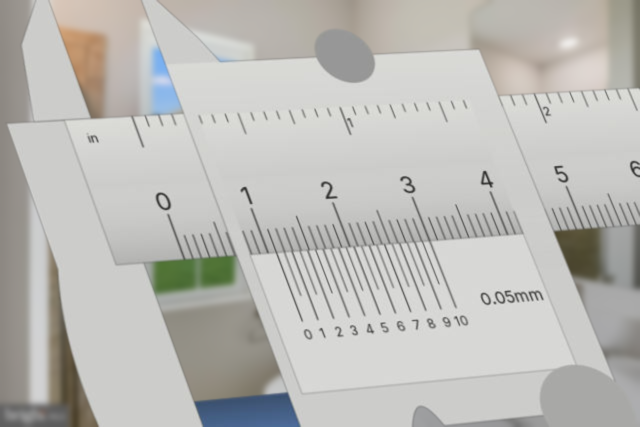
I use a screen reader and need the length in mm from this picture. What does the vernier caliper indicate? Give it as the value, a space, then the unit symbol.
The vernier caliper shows 11.0 mm
